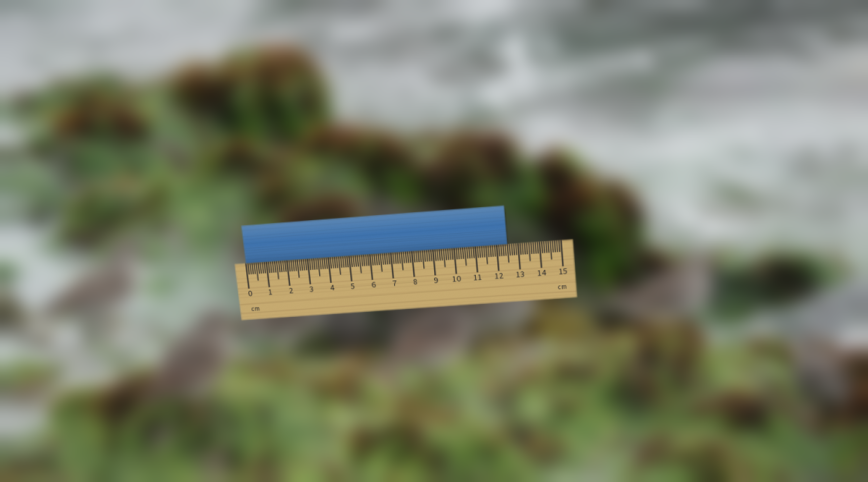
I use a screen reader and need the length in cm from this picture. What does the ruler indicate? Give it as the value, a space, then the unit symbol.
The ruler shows 12.5 cm
